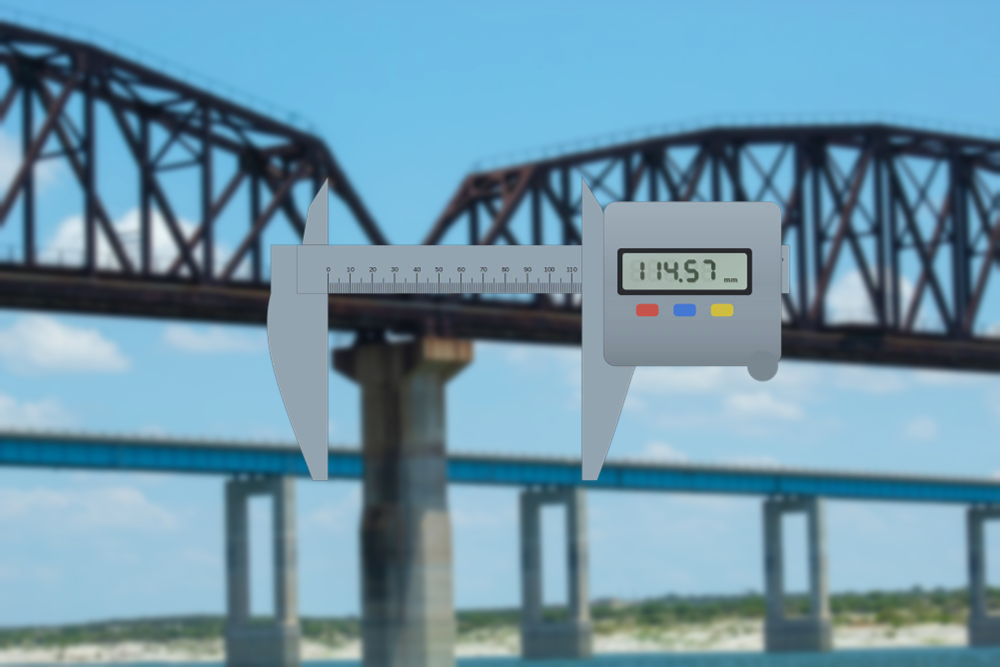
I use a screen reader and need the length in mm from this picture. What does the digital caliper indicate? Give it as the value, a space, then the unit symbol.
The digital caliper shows 114.57 mm
